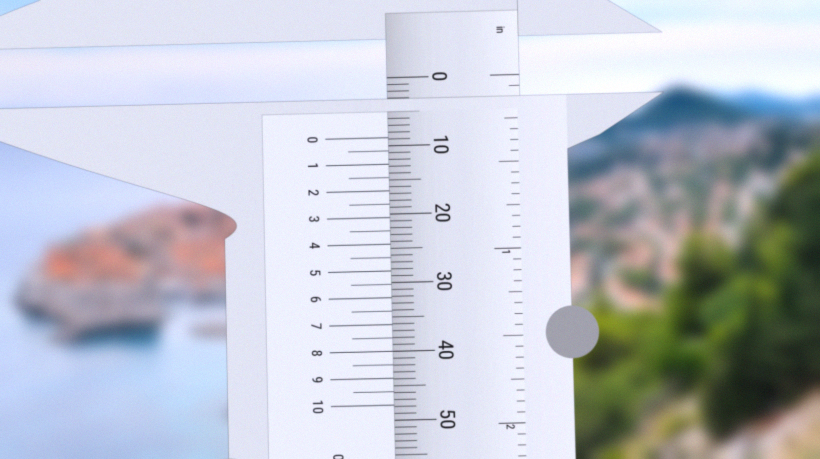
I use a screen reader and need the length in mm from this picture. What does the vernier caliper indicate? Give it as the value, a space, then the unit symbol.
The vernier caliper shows 8.8 mm
